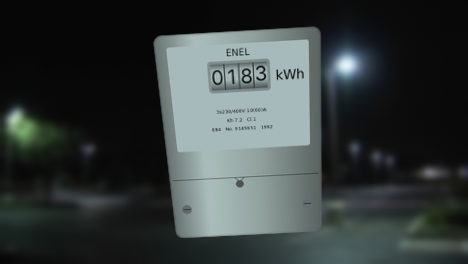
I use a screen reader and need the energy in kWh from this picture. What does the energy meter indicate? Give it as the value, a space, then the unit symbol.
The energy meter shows 183 kWh
